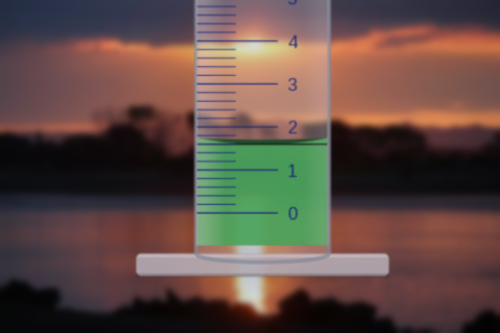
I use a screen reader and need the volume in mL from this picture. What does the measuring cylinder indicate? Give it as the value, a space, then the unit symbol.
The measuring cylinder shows 1.6 mL
